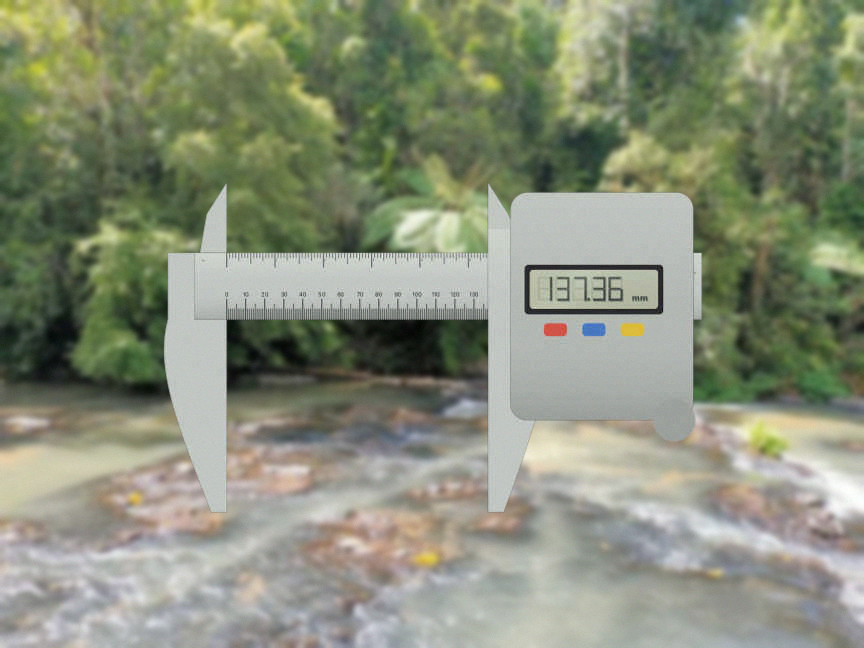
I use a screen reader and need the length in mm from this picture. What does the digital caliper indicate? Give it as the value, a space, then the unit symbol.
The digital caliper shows 137.36 mm
